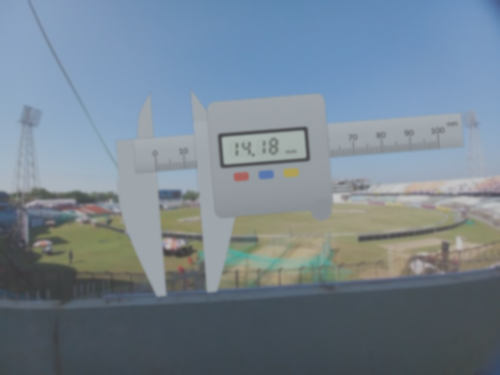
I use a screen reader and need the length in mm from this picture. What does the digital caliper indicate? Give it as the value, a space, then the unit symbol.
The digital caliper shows 14.18 mm
